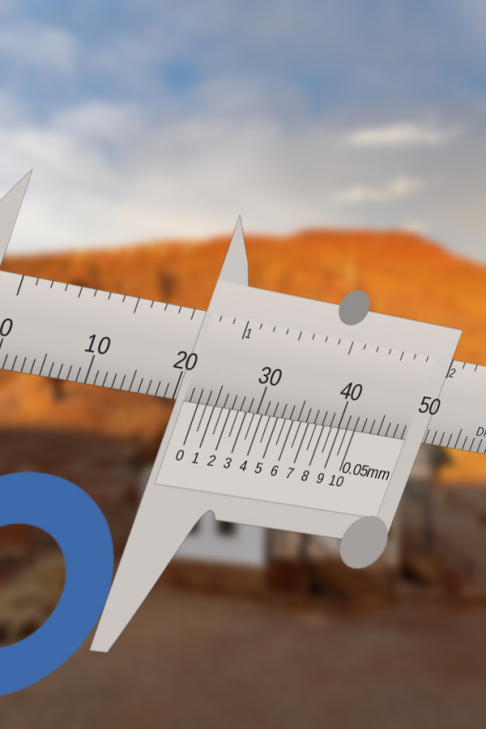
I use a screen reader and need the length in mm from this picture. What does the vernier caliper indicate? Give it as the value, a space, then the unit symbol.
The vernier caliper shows 23.0 mm
